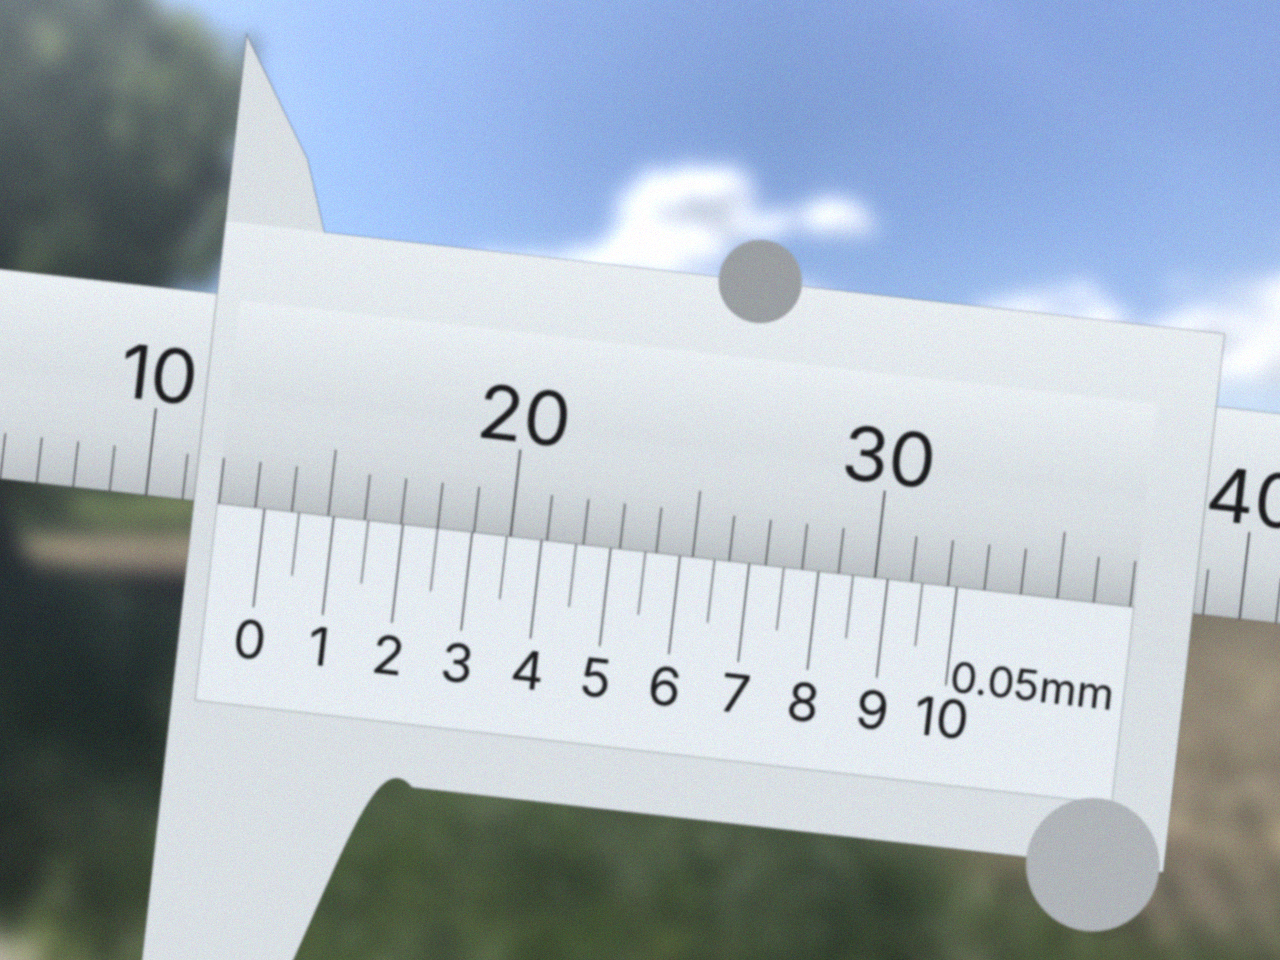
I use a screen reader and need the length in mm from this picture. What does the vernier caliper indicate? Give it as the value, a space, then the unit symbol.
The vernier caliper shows 13.25 mm
